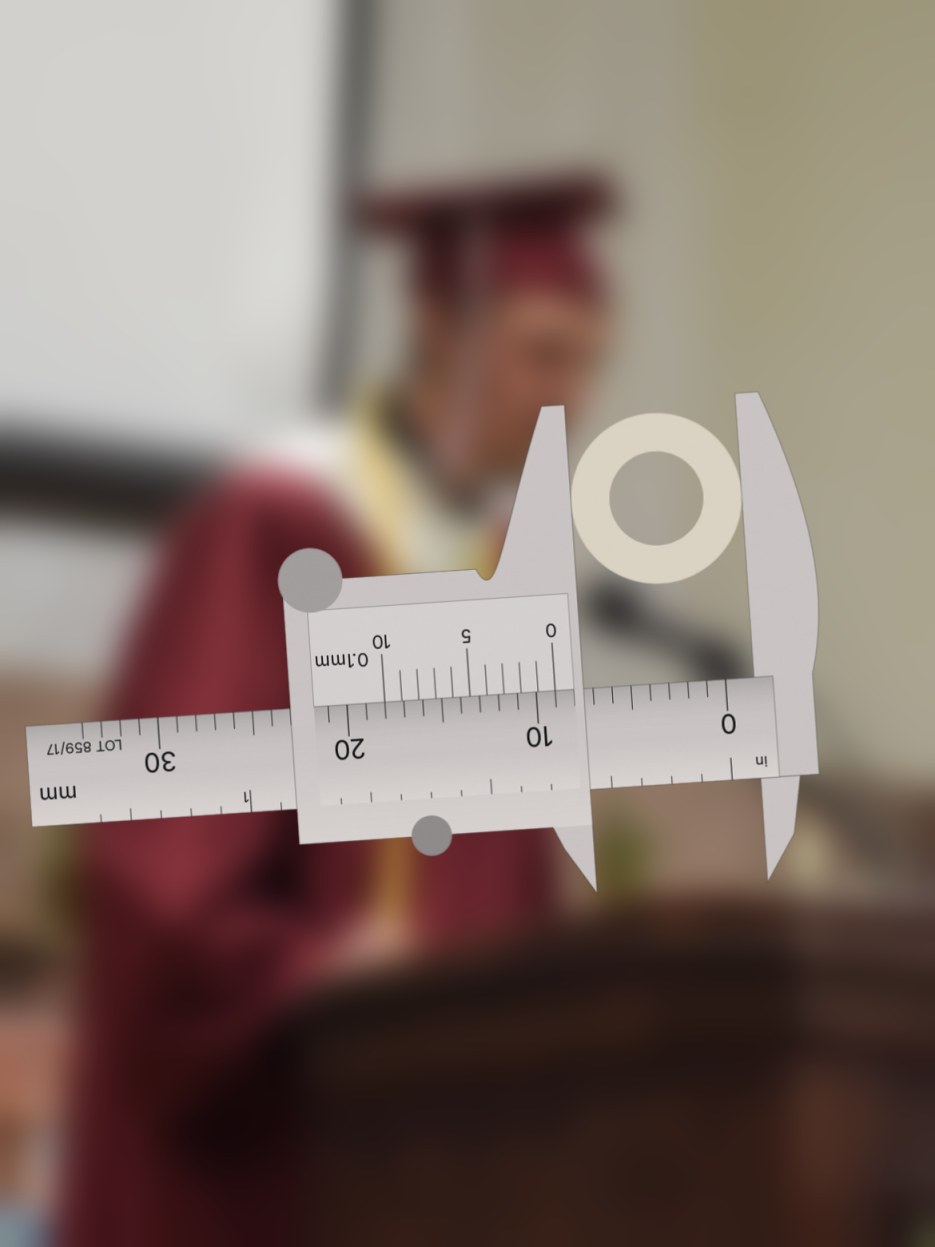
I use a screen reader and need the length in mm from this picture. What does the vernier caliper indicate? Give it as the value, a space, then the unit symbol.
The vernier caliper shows 9.0 mm
